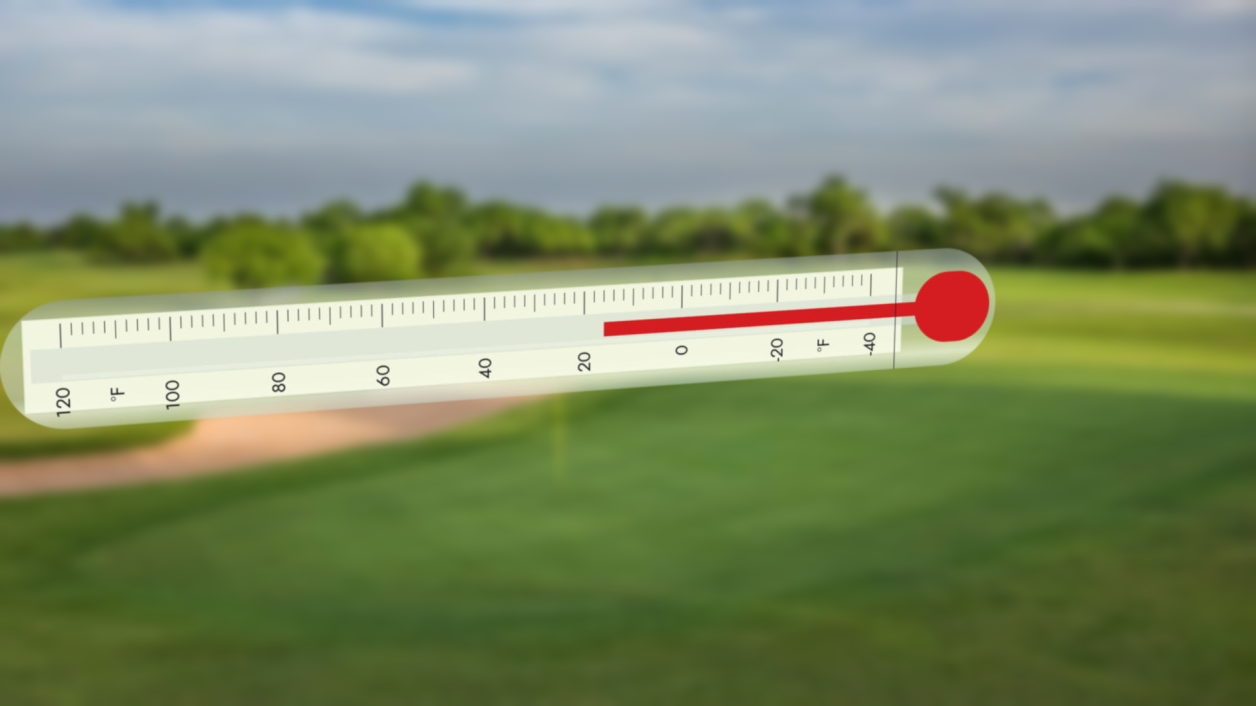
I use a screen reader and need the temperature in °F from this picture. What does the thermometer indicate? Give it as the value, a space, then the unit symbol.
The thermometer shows 16 °F
